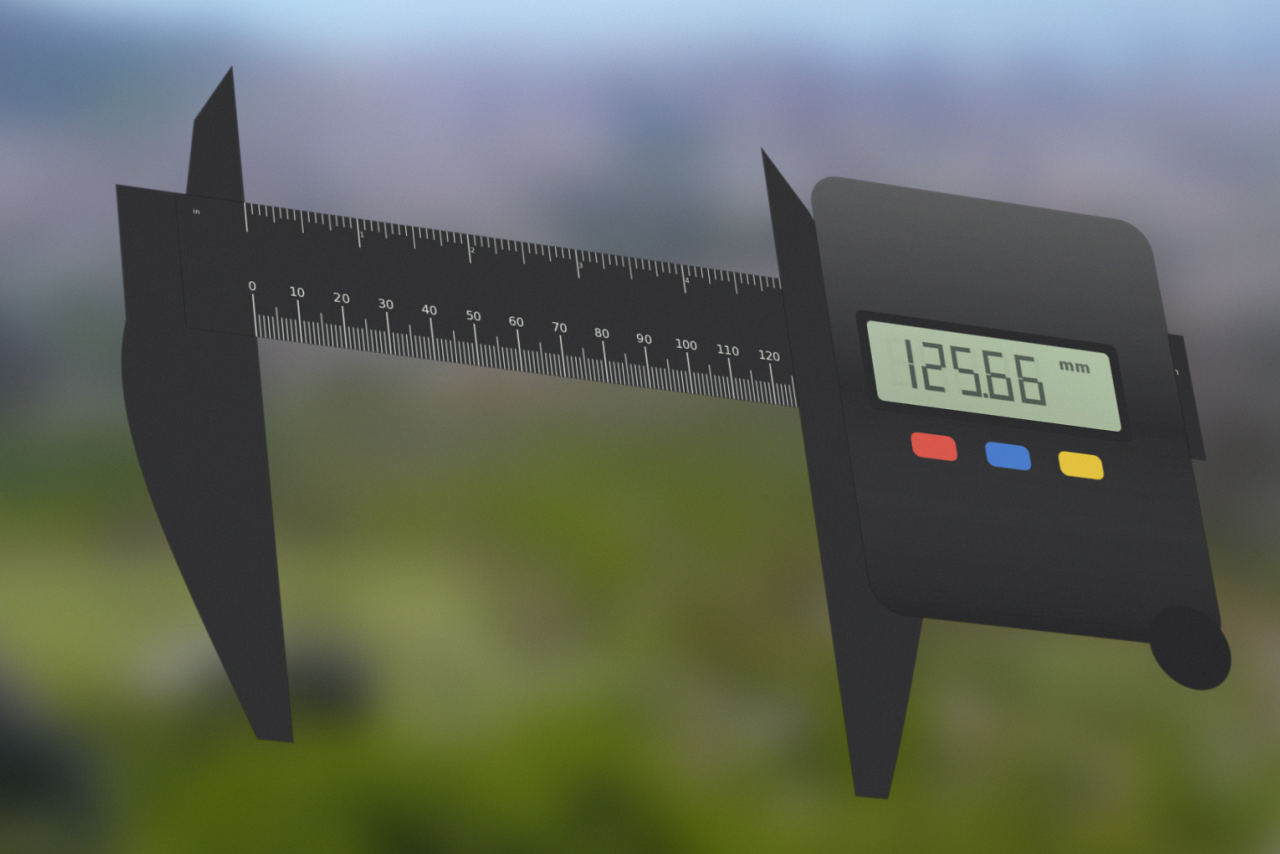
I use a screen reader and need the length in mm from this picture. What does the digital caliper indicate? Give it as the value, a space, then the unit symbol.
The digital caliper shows 125.66 mm
